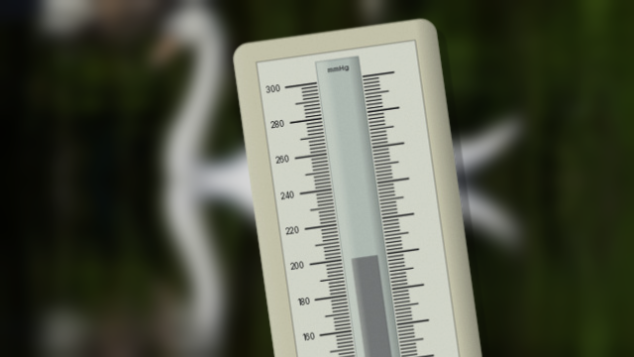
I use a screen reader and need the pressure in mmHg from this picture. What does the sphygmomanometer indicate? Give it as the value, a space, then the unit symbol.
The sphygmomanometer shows 200 mmHg
